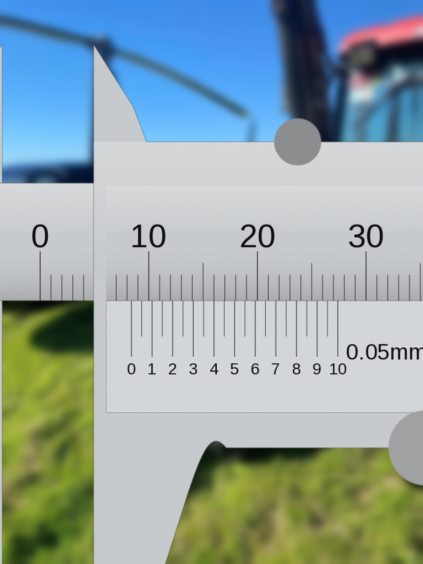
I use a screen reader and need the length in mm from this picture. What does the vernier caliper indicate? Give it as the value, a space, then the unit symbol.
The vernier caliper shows 8.4 mm
